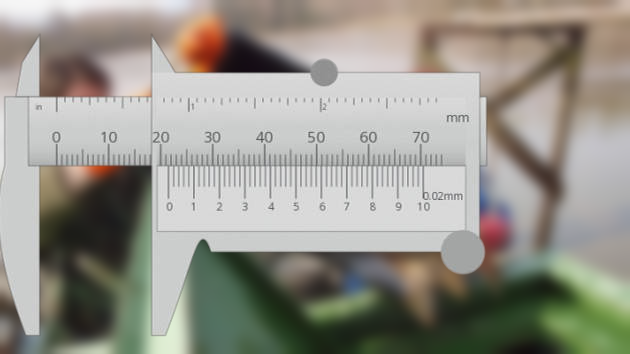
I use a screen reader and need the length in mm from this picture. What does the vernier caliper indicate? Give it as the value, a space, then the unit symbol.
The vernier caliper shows 21.5 mm
